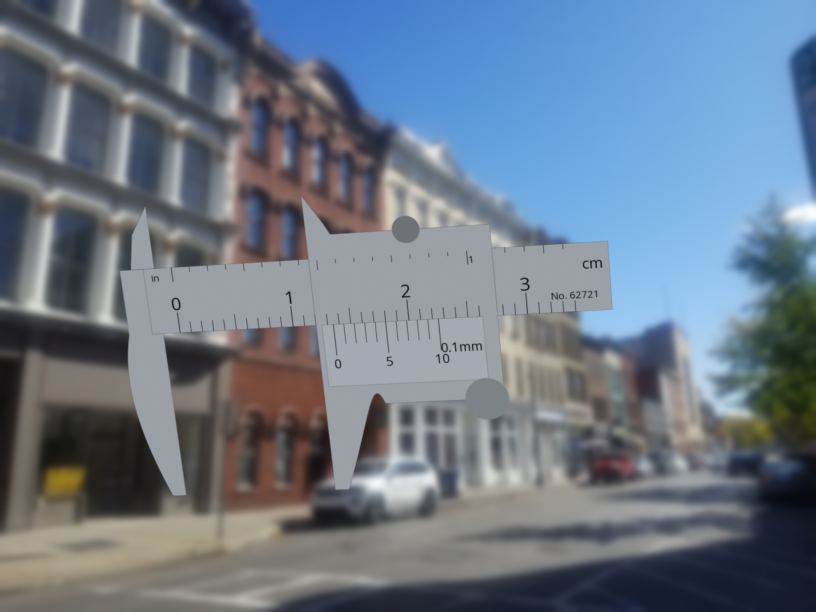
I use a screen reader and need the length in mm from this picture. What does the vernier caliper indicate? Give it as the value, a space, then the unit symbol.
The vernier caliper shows 13.5 mm
